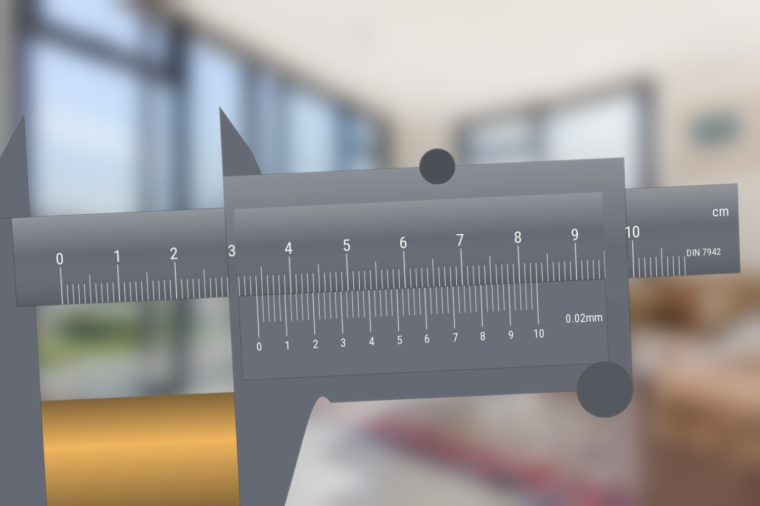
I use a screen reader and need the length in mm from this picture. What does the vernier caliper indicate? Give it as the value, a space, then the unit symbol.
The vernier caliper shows 34.0 mm
